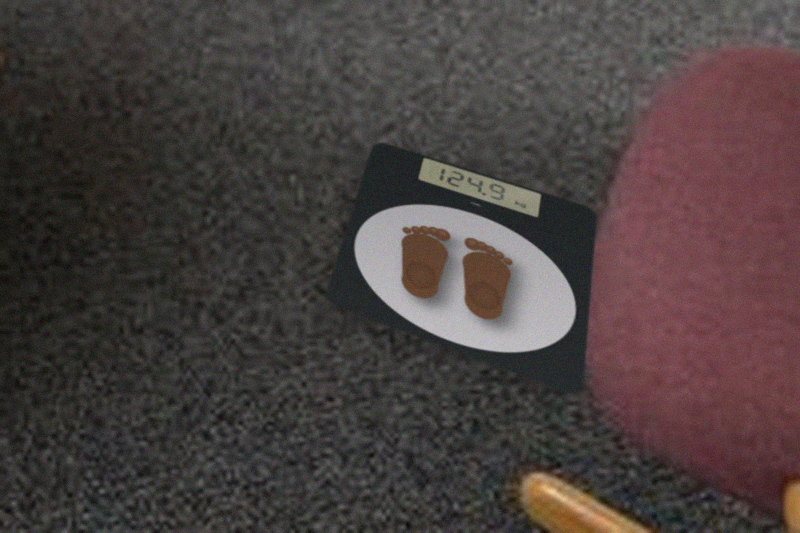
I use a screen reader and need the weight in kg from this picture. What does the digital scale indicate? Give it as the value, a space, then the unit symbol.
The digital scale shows 124.9 kg
